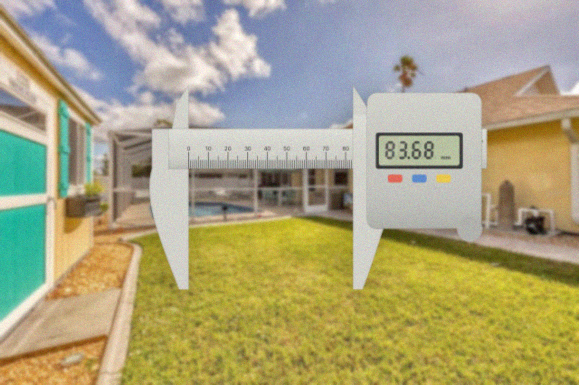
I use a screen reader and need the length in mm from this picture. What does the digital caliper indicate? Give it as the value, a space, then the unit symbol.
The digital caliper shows 83.68 mm
